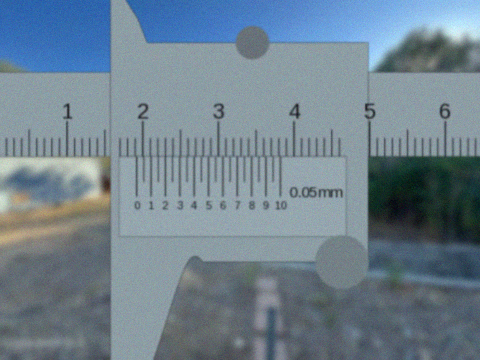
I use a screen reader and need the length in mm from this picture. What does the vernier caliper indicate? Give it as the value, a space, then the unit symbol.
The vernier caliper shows 19.2 mm
